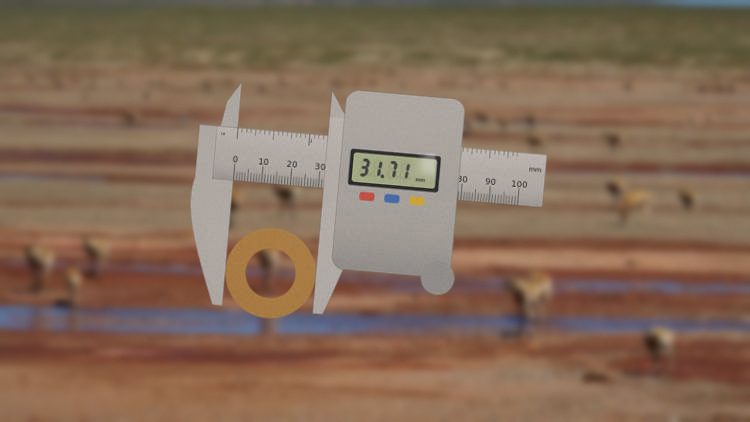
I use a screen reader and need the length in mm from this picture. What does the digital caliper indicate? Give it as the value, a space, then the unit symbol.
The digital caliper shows 31.71 mm
